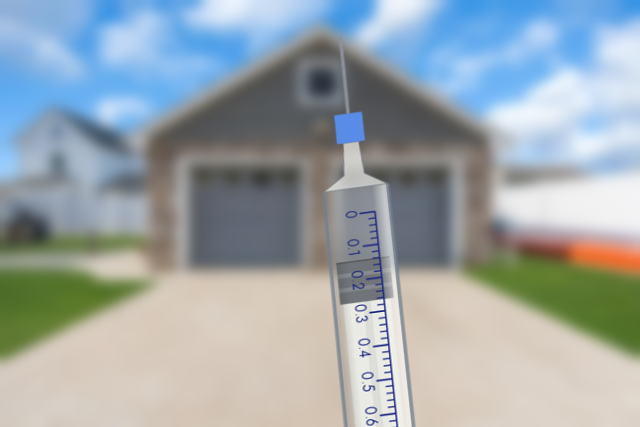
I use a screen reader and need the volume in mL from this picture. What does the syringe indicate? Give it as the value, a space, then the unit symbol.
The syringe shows 0.14 mL
